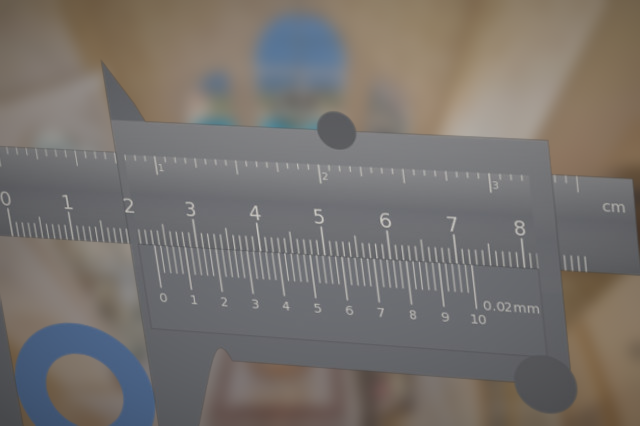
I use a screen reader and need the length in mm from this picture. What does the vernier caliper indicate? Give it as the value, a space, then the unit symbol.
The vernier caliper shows 23.2 mm
